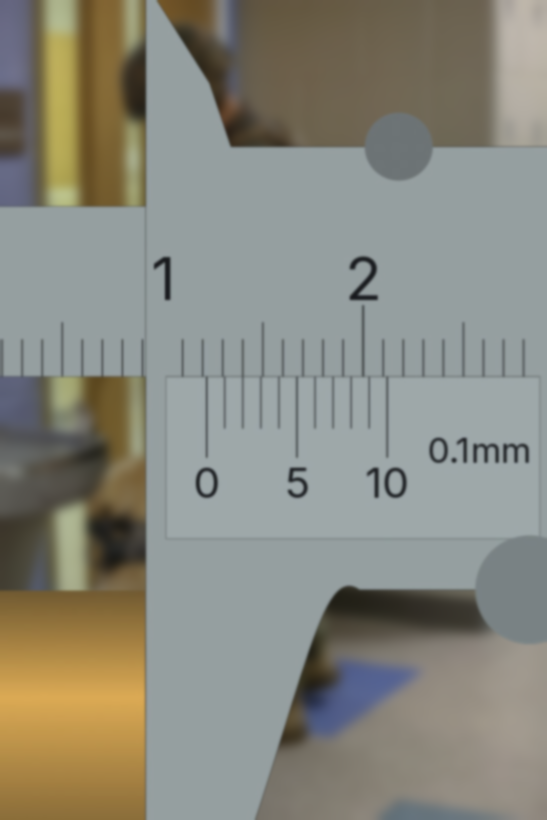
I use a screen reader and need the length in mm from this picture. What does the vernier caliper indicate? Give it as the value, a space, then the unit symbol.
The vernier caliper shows 12.2 mm
